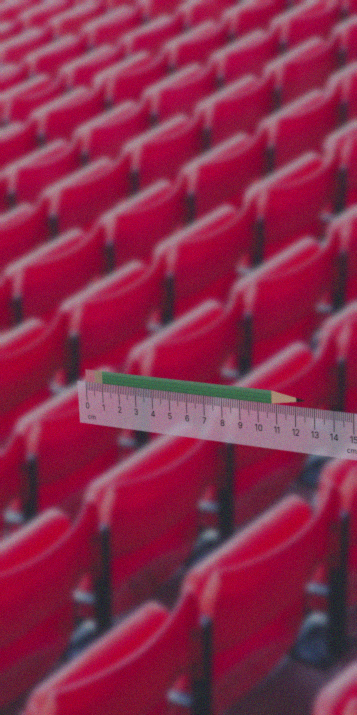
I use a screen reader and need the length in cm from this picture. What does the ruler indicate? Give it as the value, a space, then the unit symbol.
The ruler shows 12.5 cm
